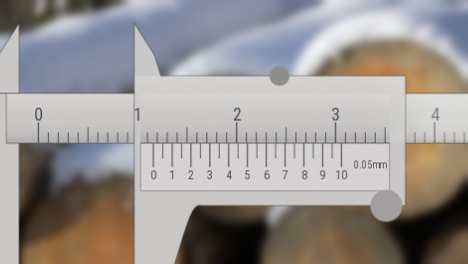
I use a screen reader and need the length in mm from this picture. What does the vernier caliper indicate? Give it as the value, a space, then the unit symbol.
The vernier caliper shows 11.6 mm
